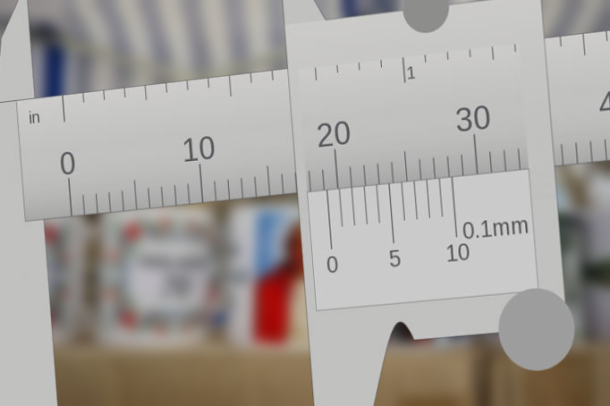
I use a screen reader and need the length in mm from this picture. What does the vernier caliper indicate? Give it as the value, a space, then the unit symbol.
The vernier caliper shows 19.2 mm
